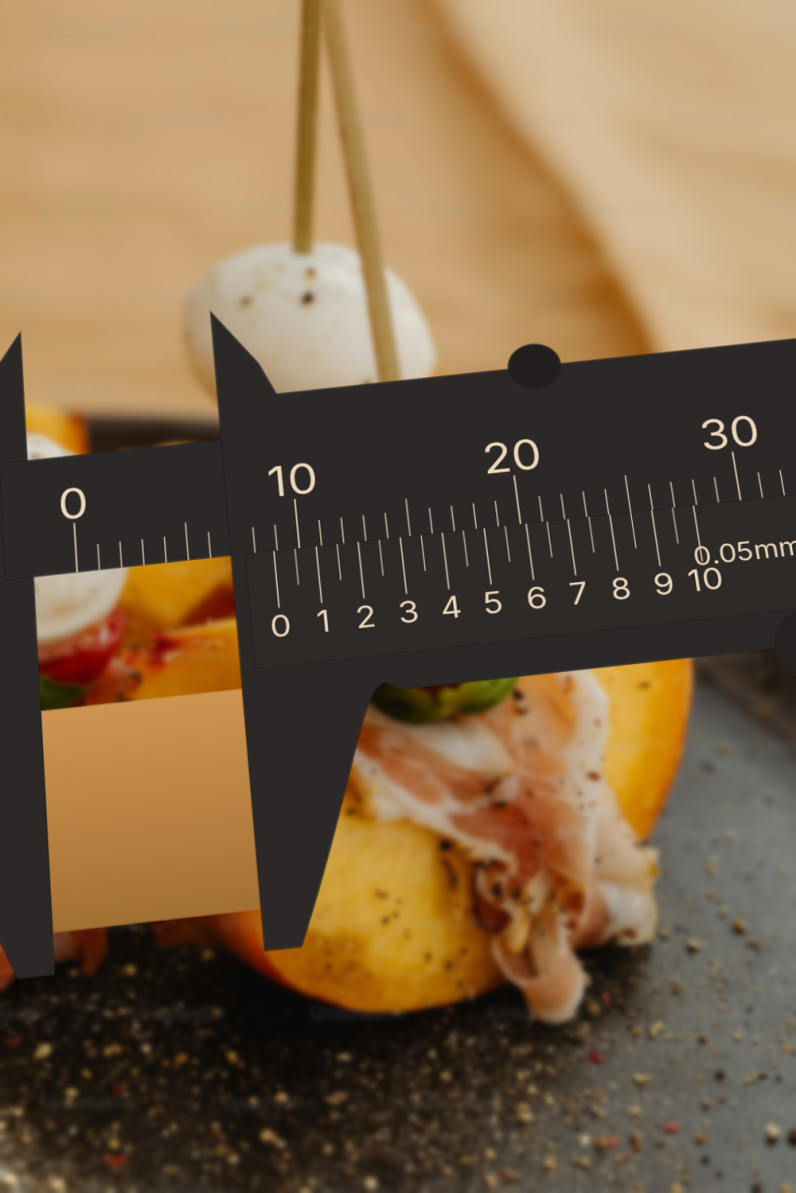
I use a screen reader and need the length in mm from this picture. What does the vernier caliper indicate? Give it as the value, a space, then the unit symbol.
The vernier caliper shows 8.85 mm
